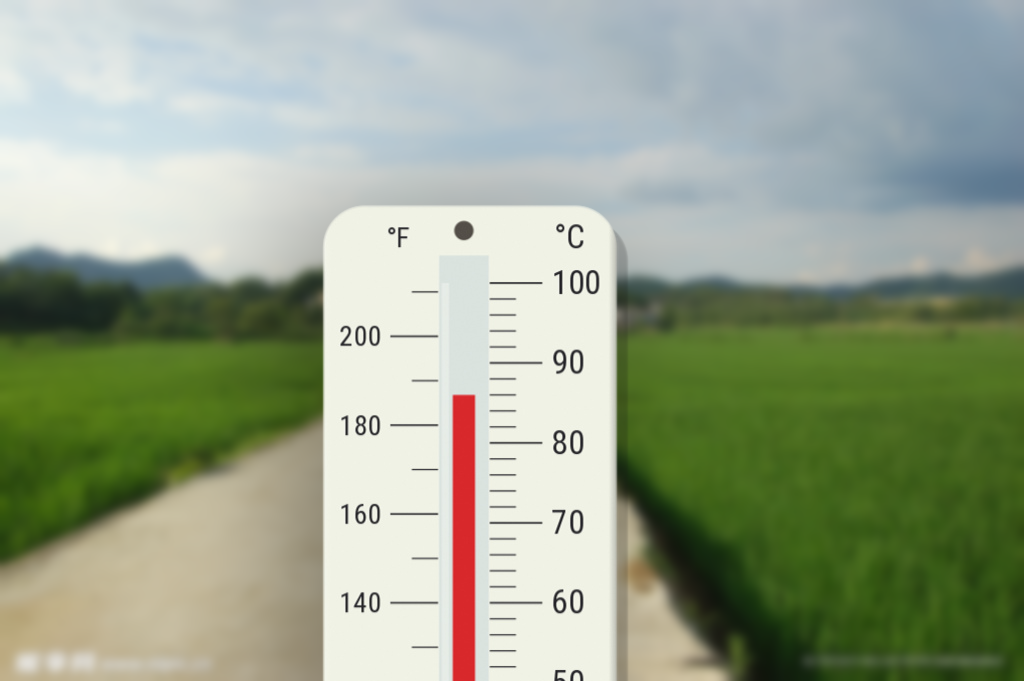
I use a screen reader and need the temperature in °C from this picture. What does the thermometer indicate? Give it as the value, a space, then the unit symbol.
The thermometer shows 86 °C
